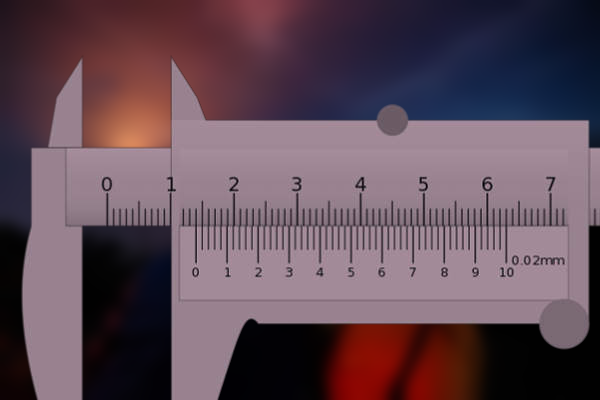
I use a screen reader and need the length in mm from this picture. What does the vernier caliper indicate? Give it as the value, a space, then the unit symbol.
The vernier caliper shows 14.0 mm
